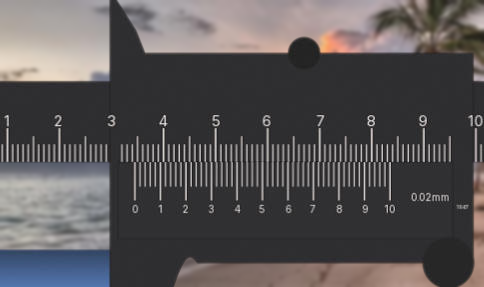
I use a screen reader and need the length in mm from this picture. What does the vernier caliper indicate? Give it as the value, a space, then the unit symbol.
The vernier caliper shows 34.5 mm
